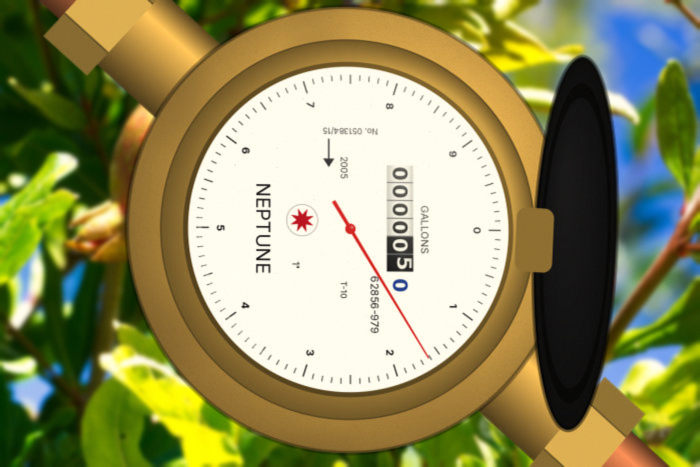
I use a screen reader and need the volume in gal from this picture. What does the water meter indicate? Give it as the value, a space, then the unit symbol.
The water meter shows 51.6 gal
